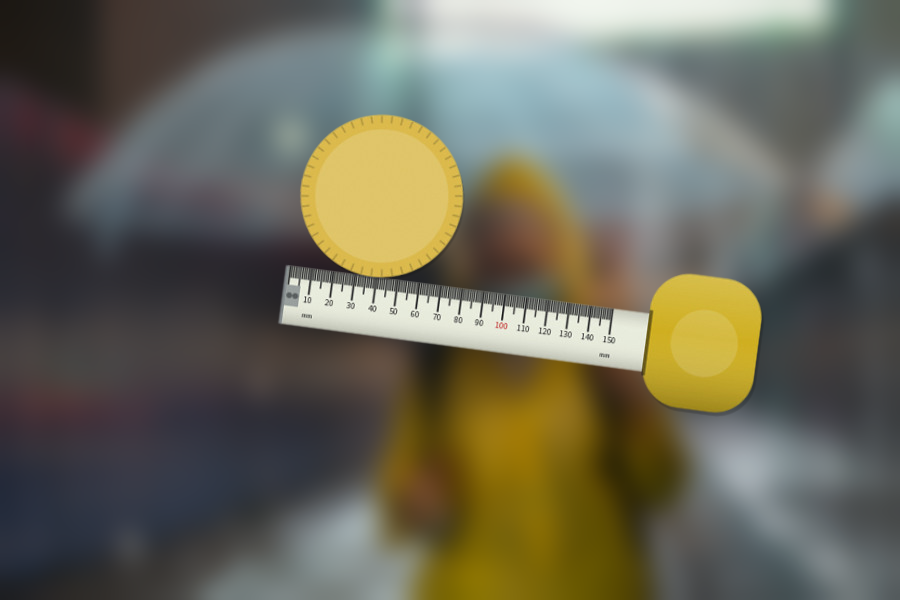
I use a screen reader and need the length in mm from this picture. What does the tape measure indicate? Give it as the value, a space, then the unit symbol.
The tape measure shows 75 mm
